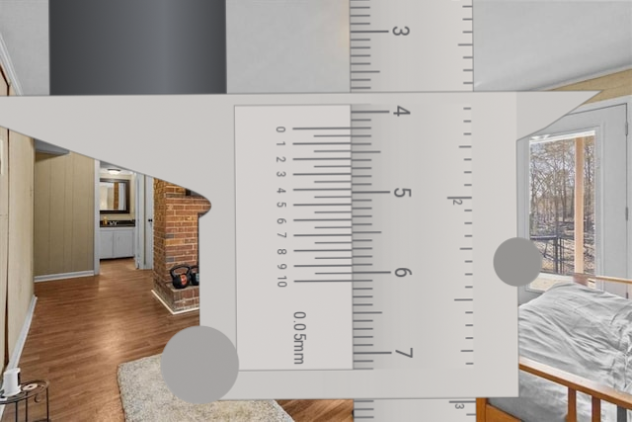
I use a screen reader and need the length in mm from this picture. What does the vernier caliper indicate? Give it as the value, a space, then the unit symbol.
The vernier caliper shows 42.0 mm
